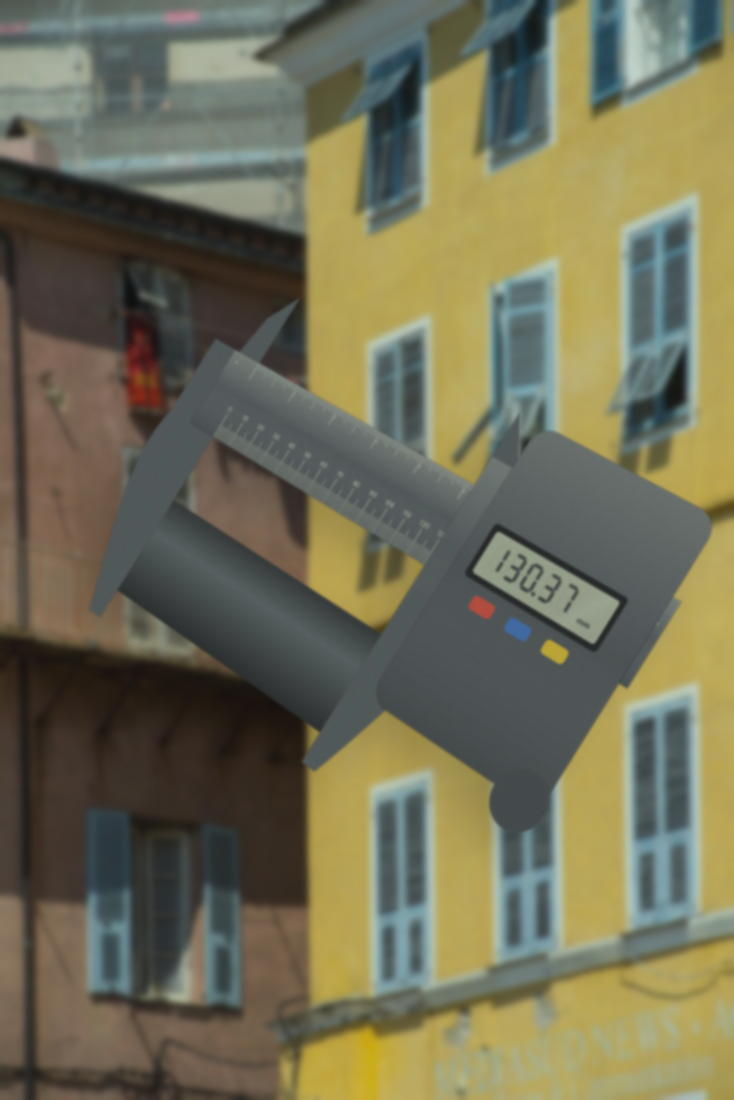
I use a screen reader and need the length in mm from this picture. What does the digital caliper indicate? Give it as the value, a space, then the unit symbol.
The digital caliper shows 130.37 mm
